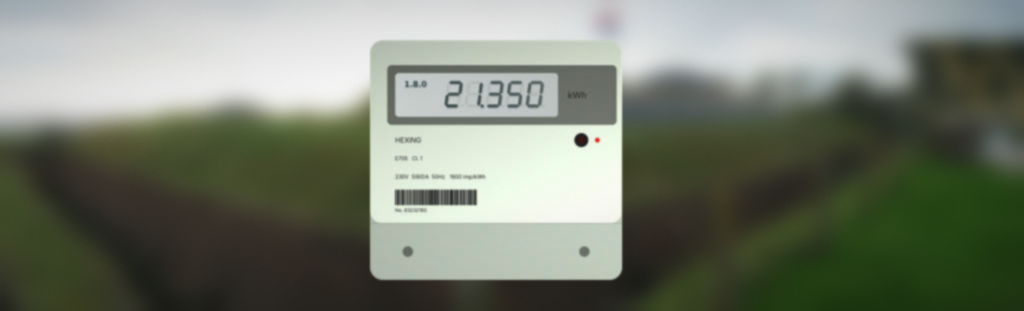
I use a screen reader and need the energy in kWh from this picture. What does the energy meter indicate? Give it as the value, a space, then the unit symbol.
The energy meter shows 21.350 kWh
